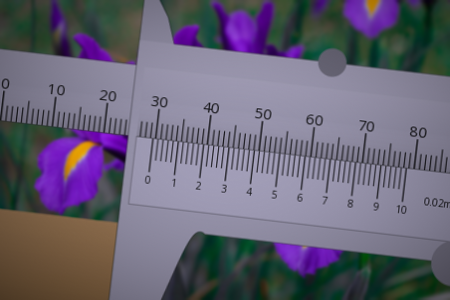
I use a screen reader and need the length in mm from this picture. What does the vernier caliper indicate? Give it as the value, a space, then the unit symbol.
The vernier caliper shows 29.5 mm
